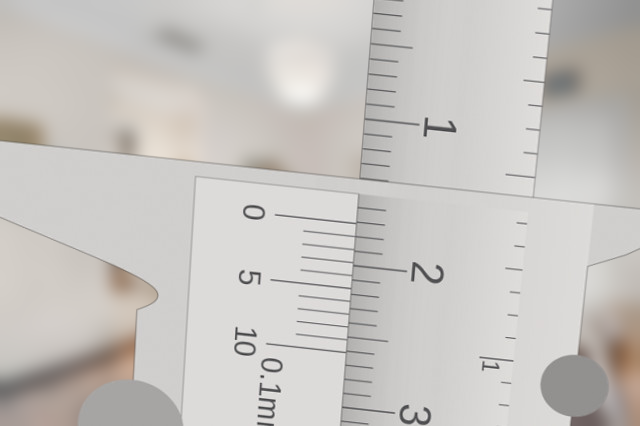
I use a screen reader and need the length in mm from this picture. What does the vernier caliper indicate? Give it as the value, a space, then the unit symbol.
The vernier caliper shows 17.1 mm
